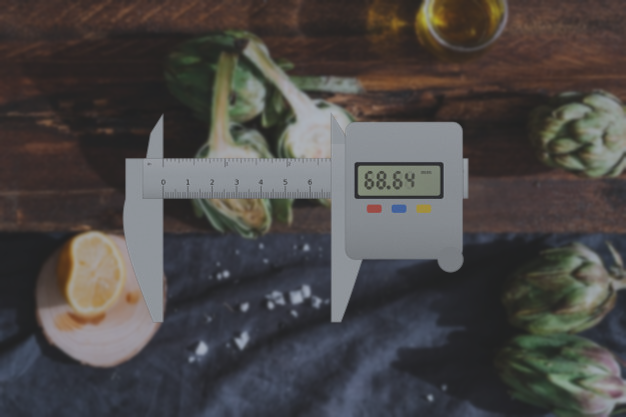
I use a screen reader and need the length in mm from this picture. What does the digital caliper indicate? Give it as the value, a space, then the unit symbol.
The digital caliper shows 68.64 mm
